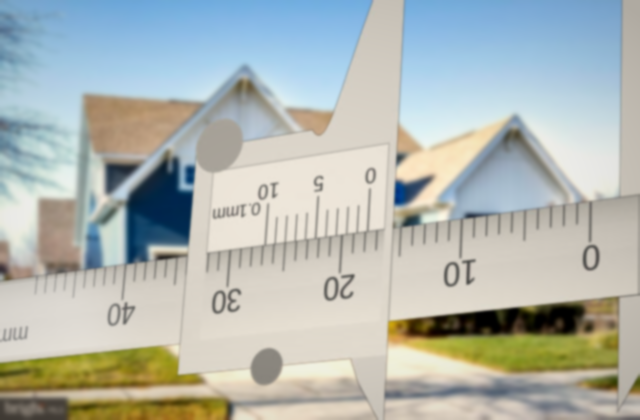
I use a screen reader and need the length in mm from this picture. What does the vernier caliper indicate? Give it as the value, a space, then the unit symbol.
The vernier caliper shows 17.8 mm
